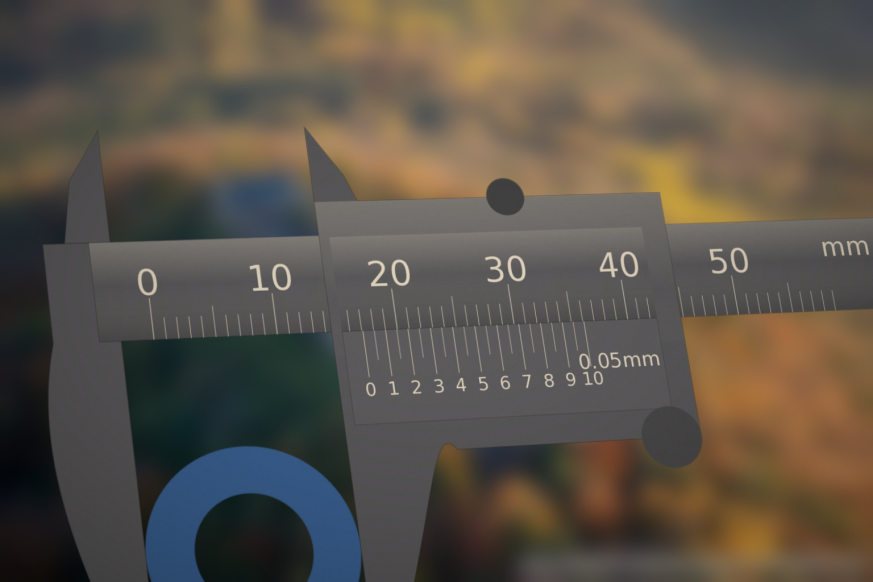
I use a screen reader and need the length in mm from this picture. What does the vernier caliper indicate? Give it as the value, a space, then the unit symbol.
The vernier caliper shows 17.1 mm
